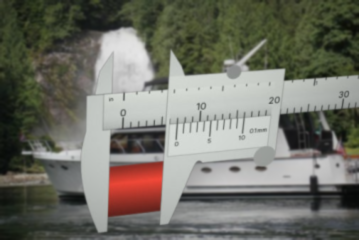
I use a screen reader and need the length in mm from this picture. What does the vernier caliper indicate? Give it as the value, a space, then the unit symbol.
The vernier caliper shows 7.0 mm
